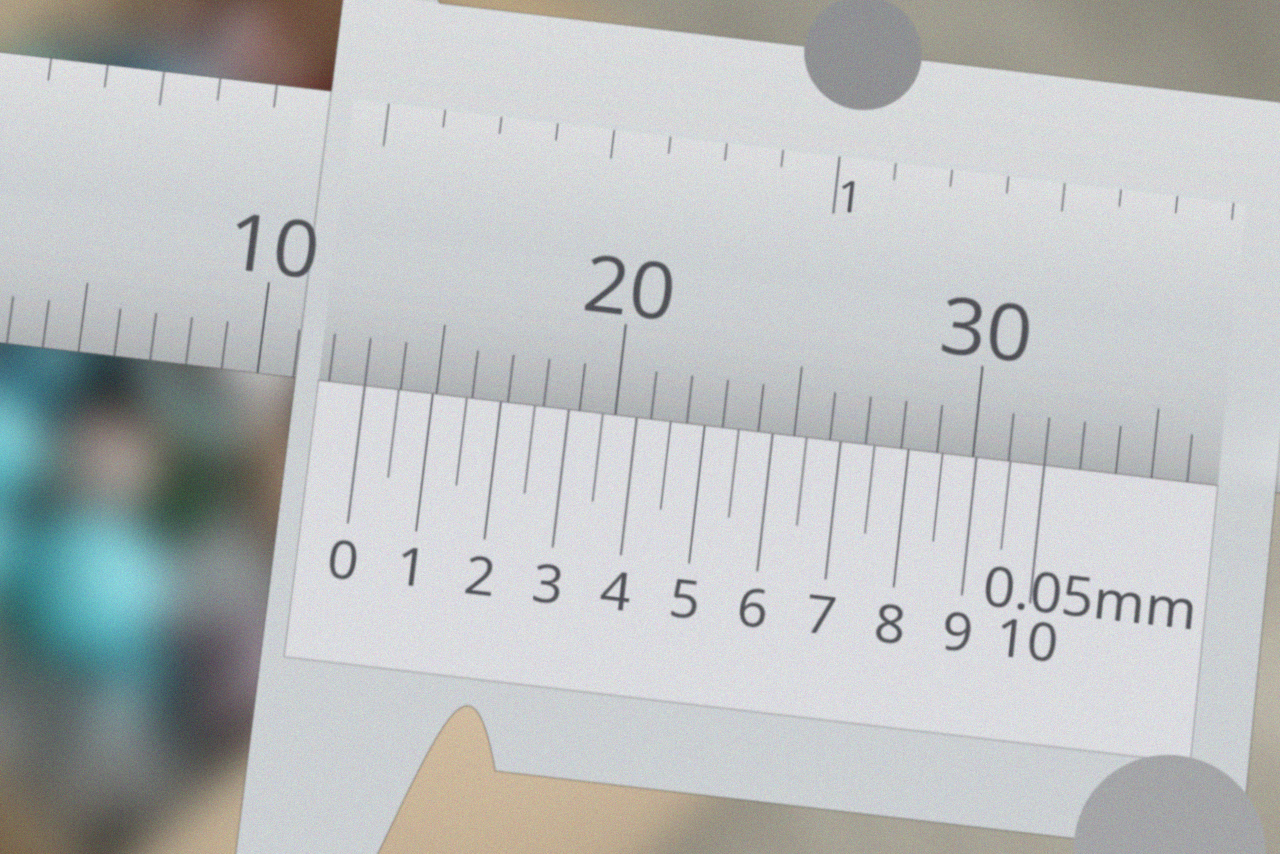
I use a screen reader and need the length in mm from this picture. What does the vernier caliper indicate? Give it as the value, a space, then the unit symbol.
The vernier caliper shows 13.00 mm
